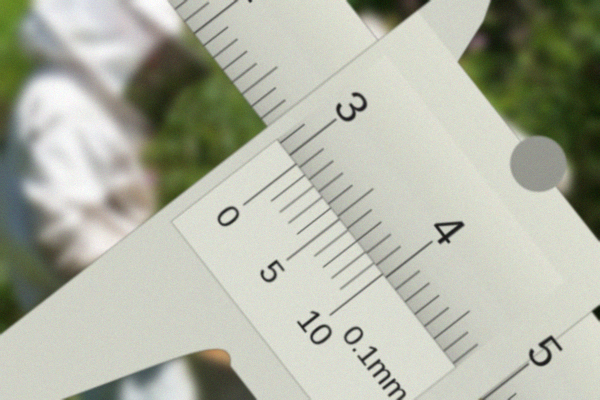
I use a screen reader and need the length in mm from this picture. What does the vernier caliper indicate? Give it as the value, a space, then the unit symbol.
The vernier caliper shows 30.7 mm
